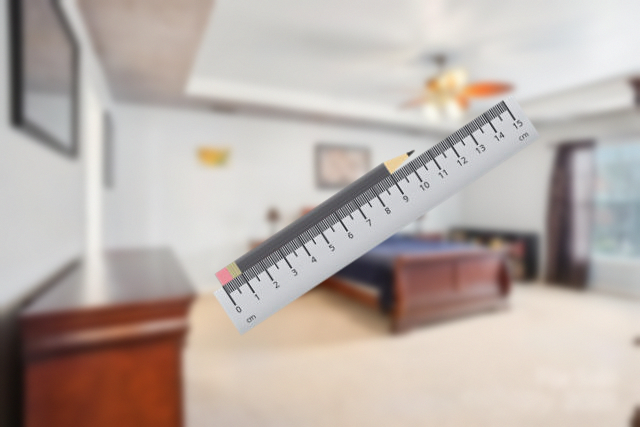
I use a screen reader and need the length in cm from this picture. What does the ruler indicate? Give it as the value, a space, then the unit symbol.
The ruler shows 10.5 cm
